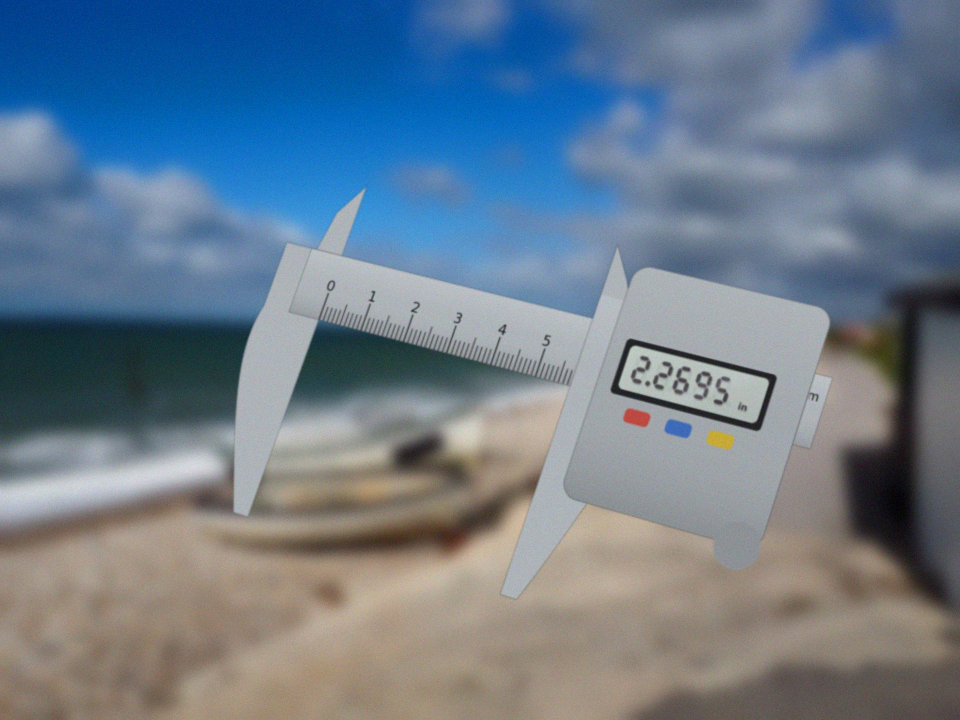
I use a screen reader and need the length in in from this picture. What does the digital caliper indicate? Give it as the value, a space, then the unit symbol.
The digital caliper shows 2.2695 in
